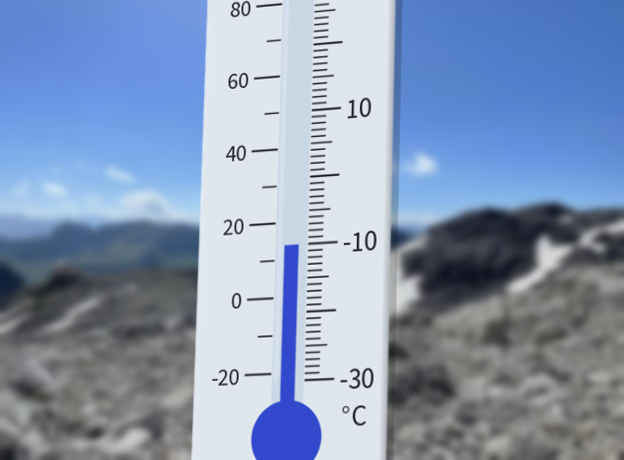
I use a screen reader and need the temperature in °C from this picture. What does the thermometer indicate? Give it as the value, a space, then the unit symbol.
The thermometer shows -10 °C
